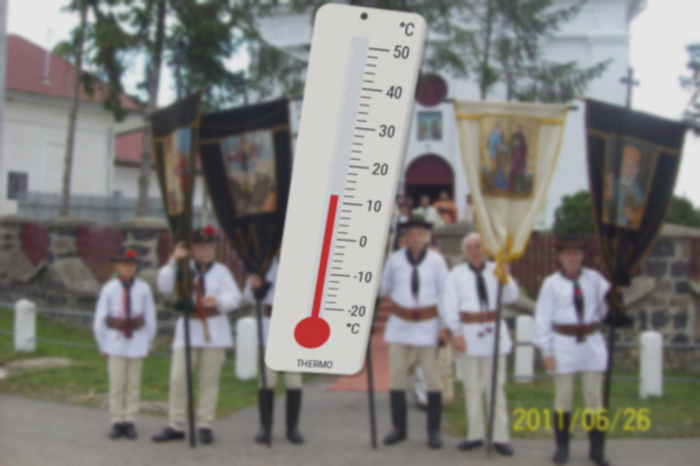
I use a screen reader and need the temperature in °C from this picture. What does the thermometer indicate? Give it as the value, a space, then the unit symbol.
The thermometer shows 12 °C
